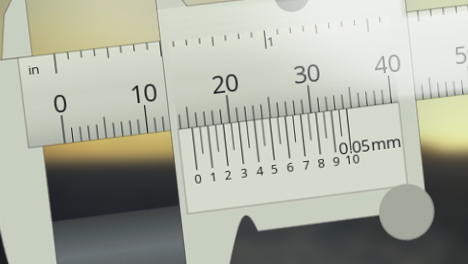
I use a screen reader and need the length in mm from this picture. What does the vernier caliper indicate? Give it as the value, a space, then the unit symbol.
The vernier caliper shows 15.4 mm
